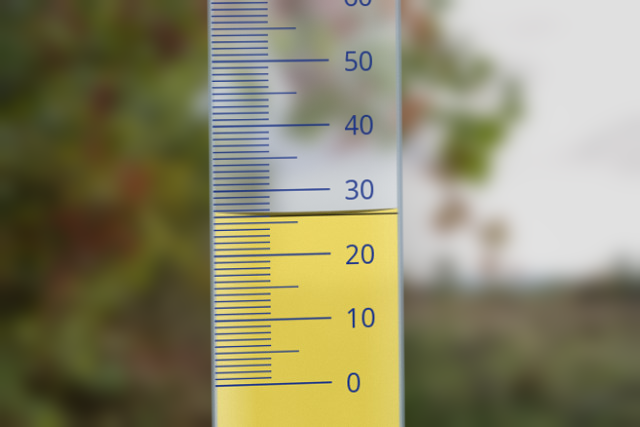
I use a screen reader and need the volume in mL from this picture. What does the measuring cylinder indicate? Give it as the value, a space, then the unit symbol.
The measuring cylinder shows 26 mL
